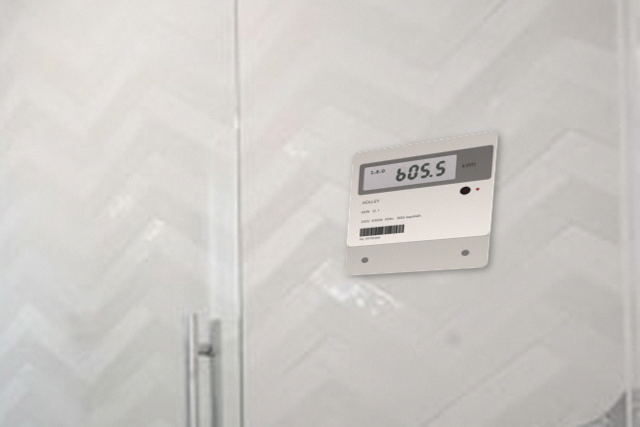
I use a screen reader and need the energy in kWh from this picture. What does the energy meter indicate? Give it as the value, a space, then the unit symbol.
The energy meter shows 605.5 kWh
